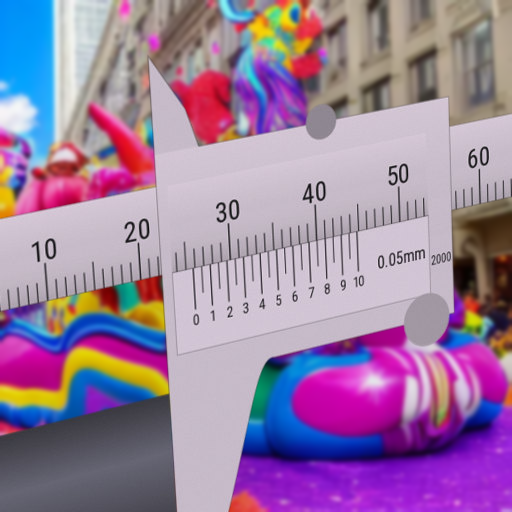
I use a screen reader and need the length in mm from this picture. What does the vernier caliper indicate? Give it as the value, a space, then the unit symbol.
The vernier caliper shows 25.8 mm
